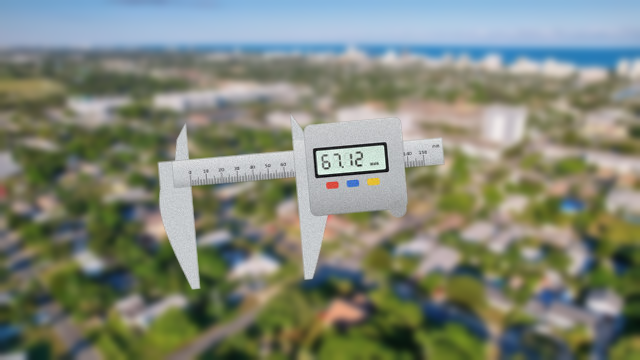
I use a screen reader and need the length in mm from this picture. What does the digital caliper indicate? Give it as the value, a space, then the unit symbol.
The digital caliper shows 67.12 mm
